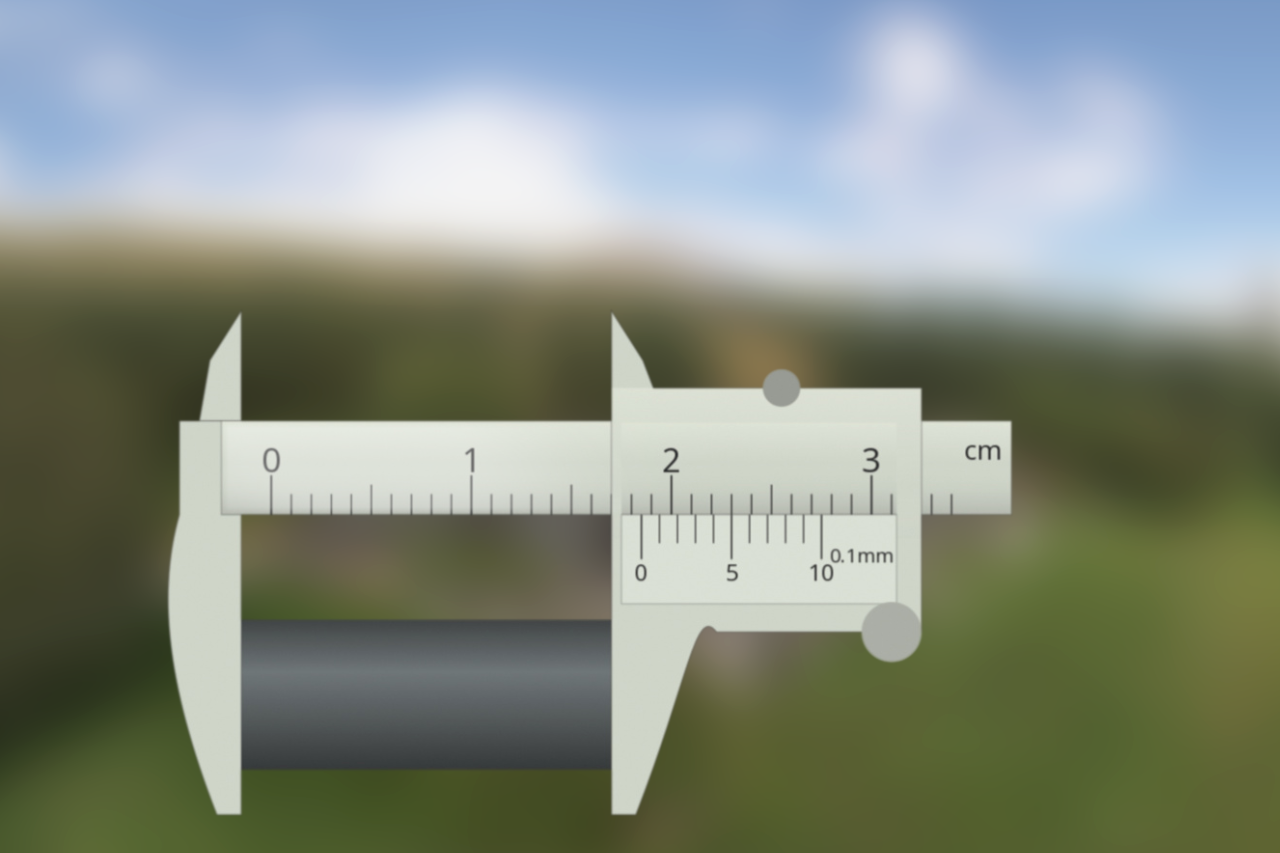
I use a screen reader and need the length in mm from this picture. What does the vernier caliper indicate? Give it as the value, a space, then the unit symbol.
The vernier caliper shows 18.5 mm
